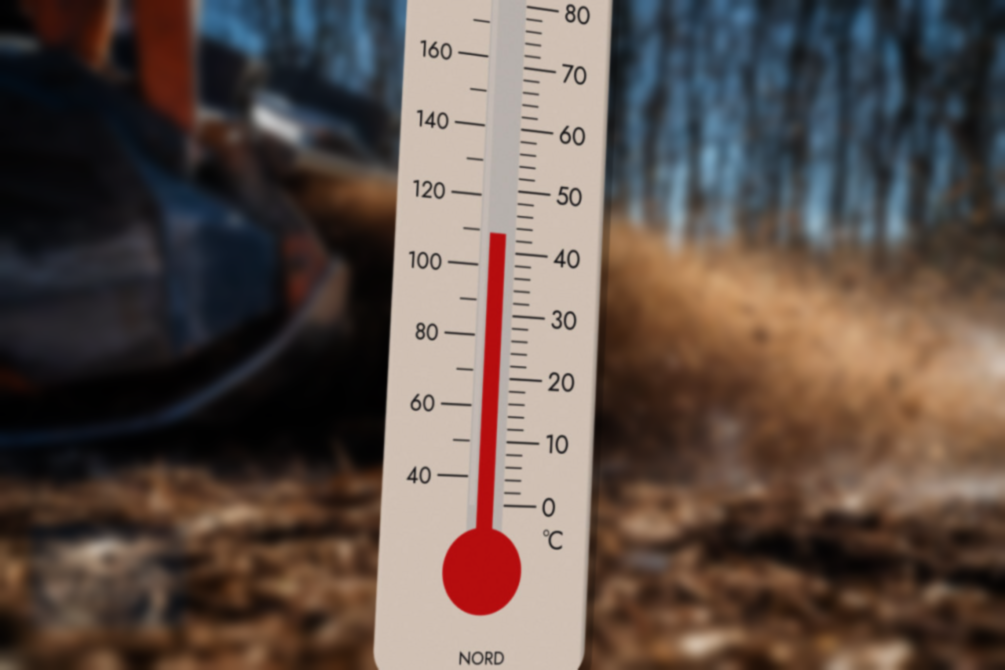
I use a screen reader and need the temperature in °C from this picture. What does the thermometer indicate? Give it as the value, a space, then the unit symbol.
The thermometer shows 43 °C
